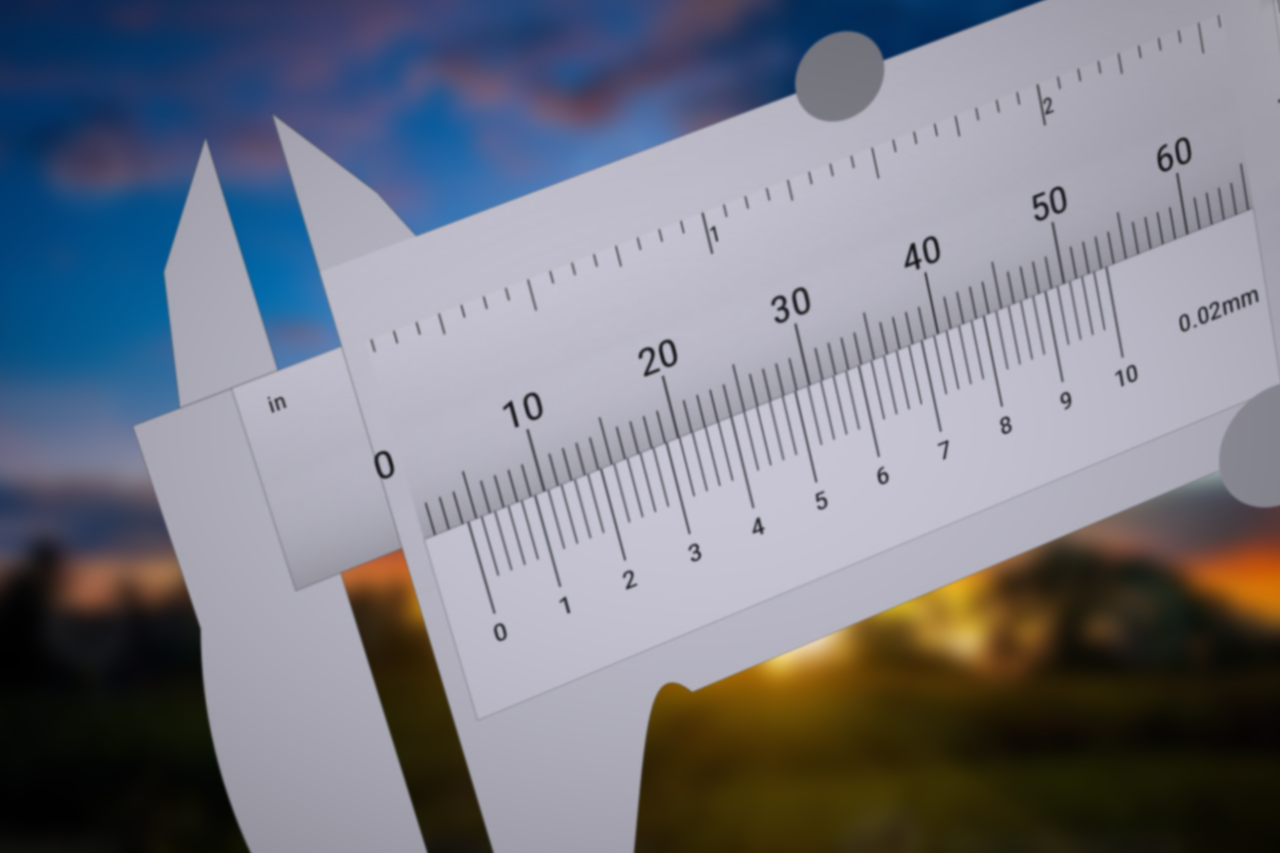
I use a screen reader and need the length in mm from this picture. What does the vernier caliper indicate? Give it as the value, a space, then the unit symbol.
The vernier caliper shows 4.4 mm
